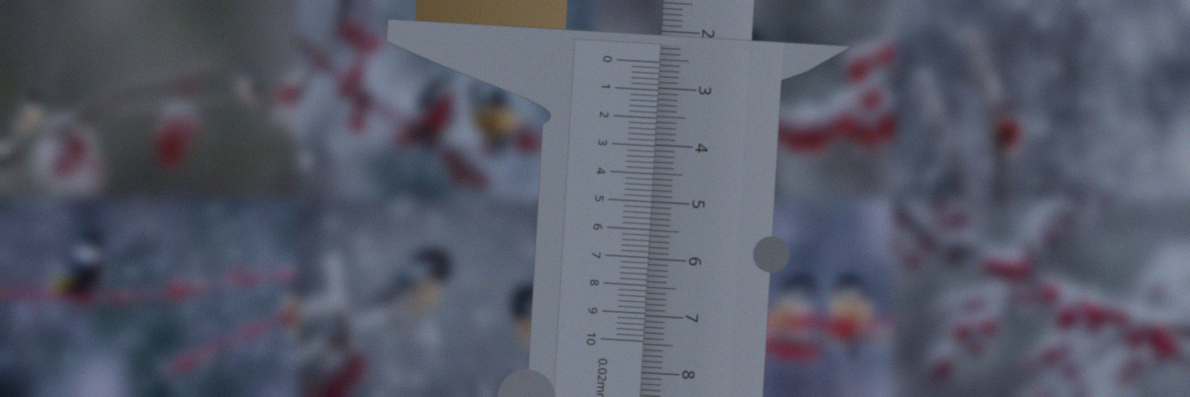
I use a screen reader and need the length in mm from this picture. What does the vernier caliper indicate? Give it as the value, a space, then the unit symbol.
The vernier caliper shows 25.5 mm
